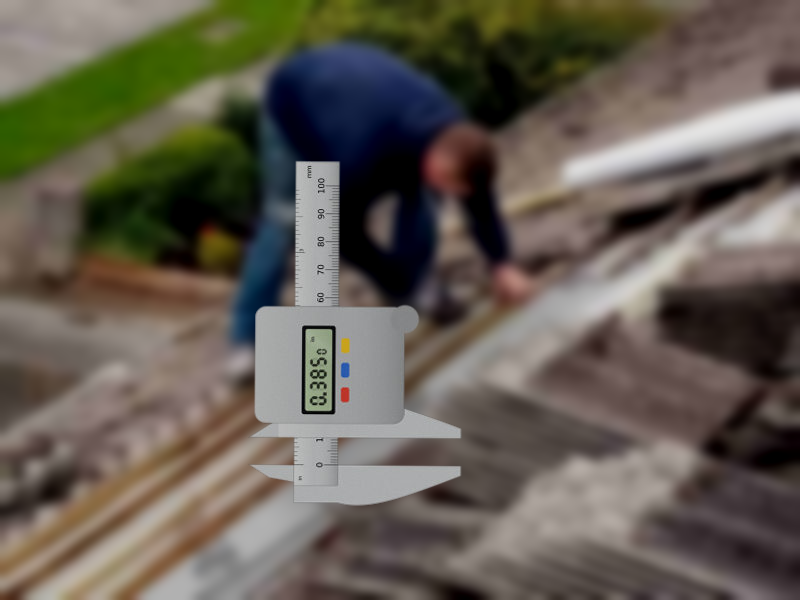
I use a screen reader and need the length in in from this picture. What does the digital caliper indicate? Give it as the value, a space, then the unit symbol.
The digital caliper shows 0.3850 in
